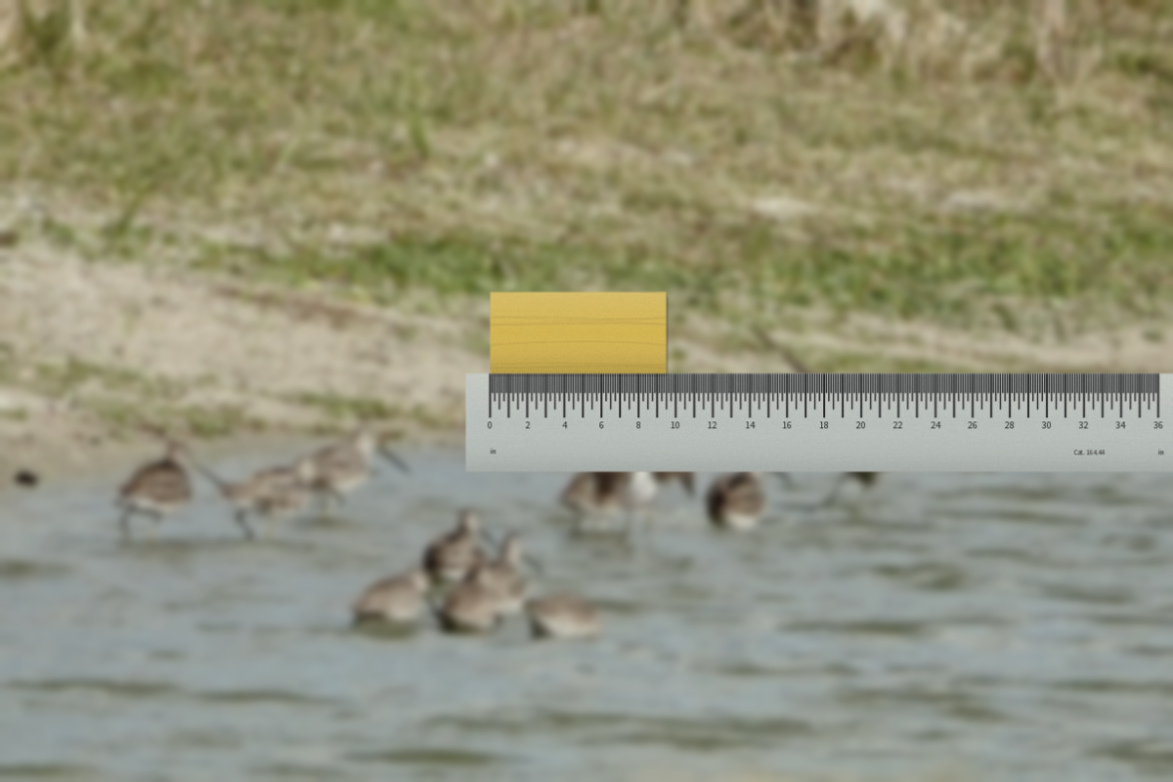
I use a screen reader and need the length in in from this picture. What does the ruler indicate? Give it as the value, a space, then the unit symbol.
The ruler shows 9.5 in
